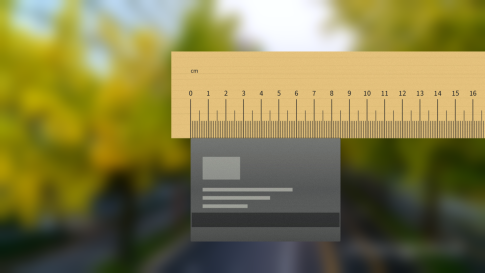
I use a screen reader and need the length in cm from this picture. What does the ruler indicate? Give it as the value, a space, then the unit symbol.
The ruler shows 8.5 cm
